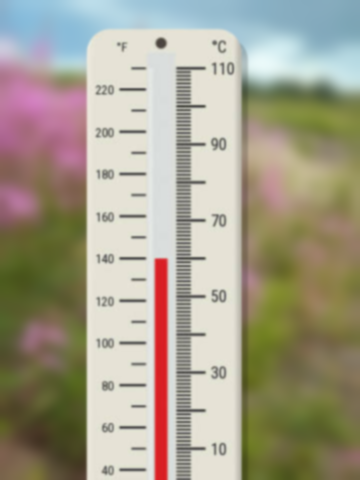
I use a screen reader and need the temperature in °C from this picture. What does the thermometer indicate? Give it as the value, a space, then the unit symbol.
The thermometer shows 60 °C
